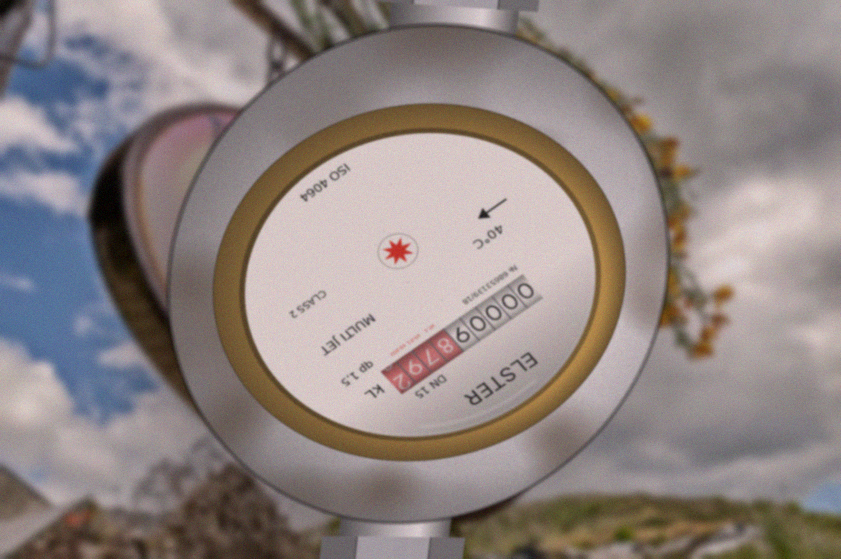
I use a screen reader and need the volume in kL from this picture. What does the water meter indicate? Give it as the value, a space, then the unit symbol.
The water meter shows 9.8792 kL
